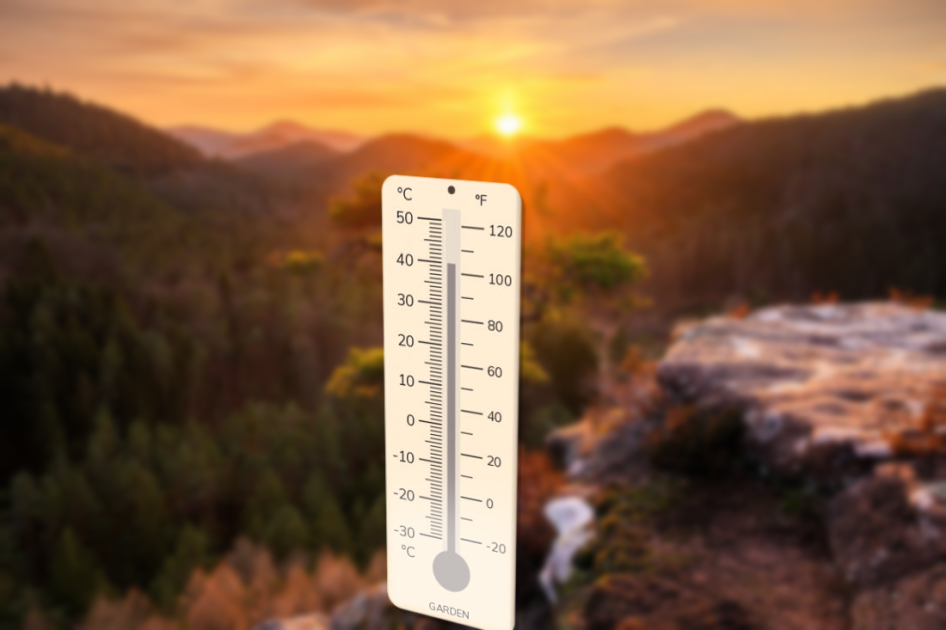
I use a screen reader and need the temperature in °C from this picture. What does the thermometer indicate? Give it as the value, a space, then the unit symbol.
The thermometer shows 40 °C
